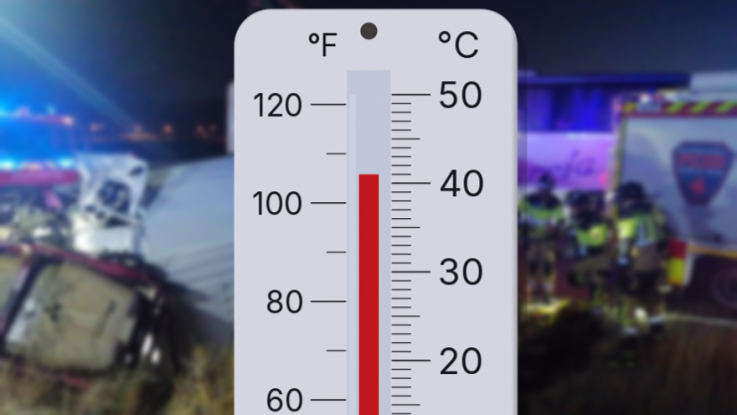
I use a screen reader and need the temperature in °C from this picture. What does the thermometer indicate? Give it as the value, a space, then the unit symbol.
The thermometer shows 41 °C
